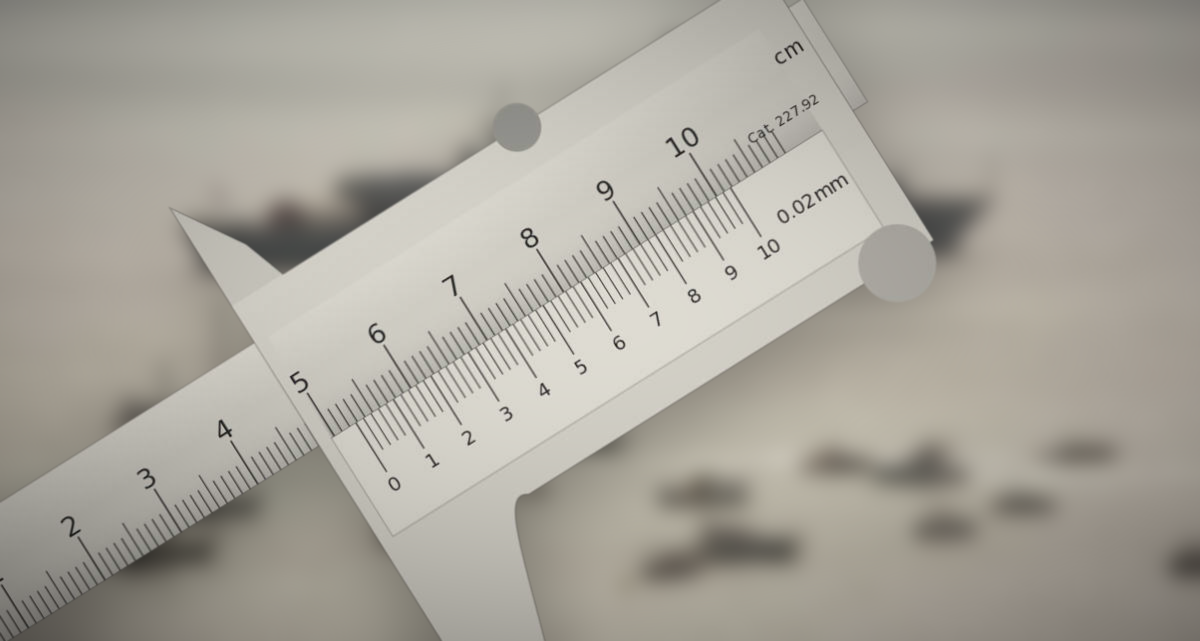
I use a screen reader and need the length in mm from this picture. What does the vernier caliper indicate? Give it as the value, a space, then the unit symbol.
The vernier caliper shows 52.8 mm
